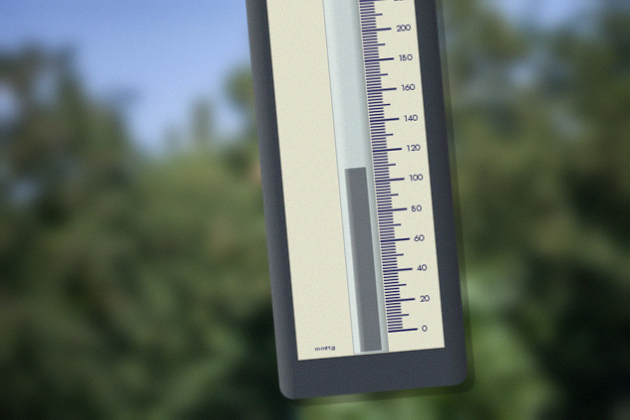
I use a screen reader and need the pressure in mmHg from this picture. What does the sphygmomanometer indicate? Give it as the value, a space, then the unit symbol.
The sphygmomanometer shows 110 mmHg
